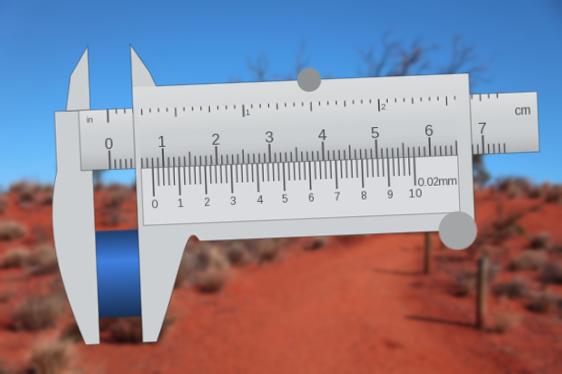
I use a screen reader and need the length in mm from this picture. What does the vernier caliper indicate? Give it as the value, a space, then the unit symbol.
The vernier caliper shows 8.0 mm
